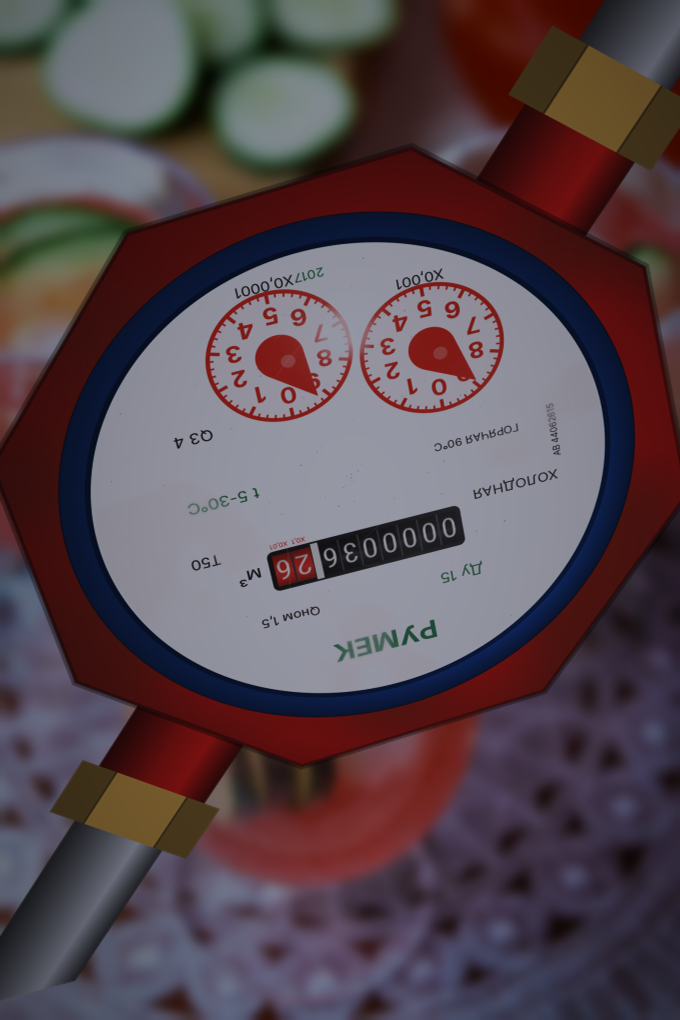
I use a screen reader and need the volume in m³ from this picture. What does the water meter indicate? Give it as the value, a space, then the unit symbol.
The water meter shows 36.2689 m³
